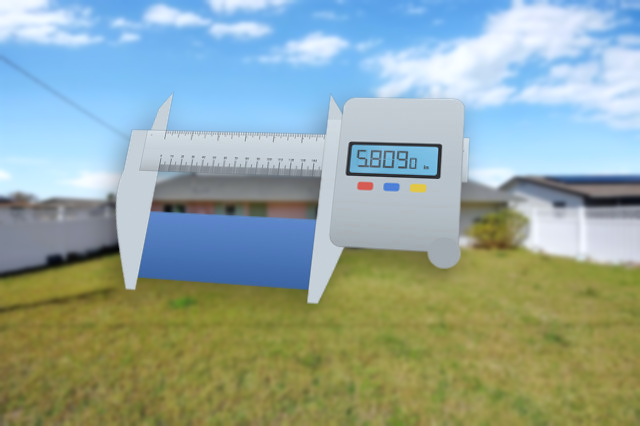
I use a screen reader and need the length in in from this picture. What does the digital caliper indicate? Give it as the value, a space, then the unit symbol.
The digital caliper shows 5.8090 in
